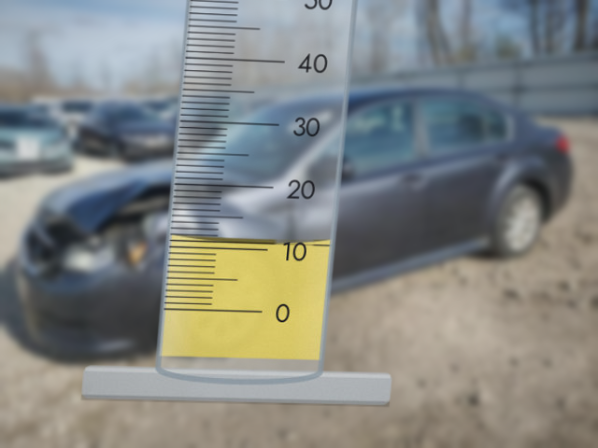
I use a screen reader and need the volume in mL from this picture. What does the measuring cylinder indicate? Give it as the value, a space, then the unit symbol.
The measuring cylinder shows 11 mL
